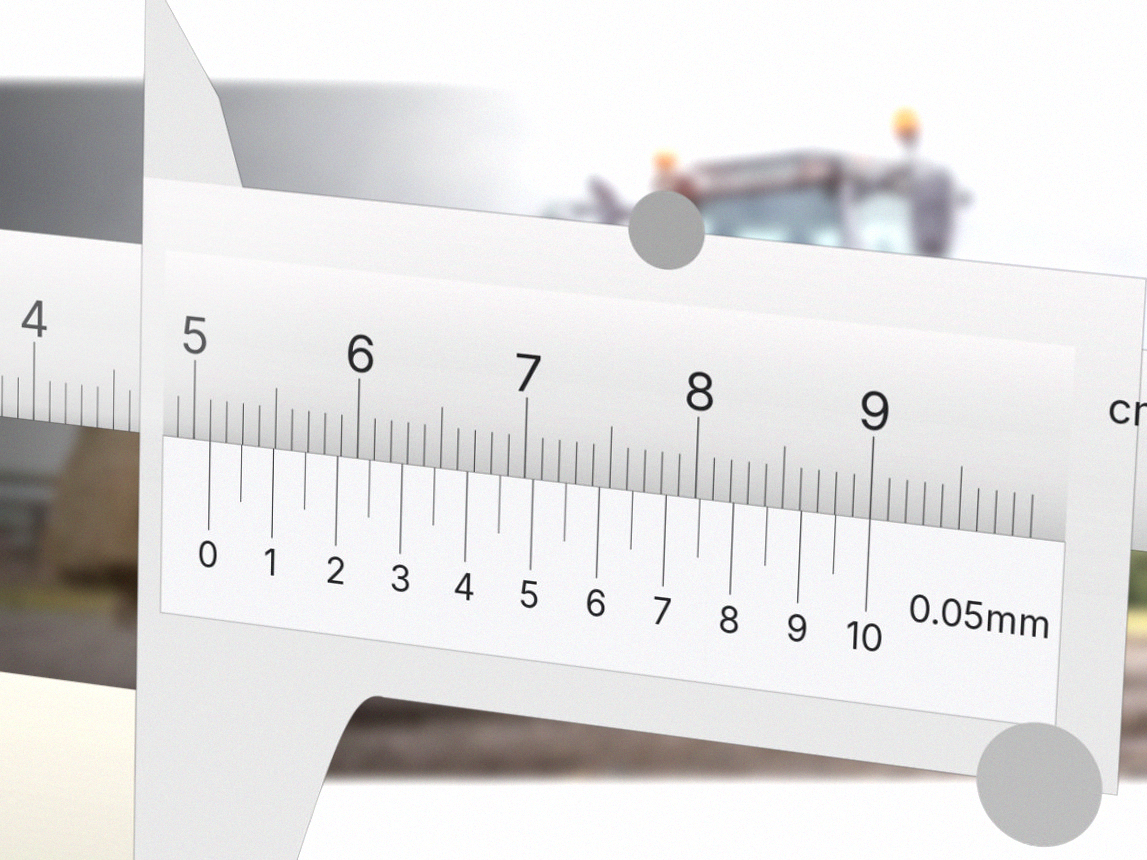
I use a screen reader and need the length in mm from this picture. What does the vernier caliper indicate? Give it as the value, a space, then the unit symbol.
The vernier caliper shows 51.0 mm
